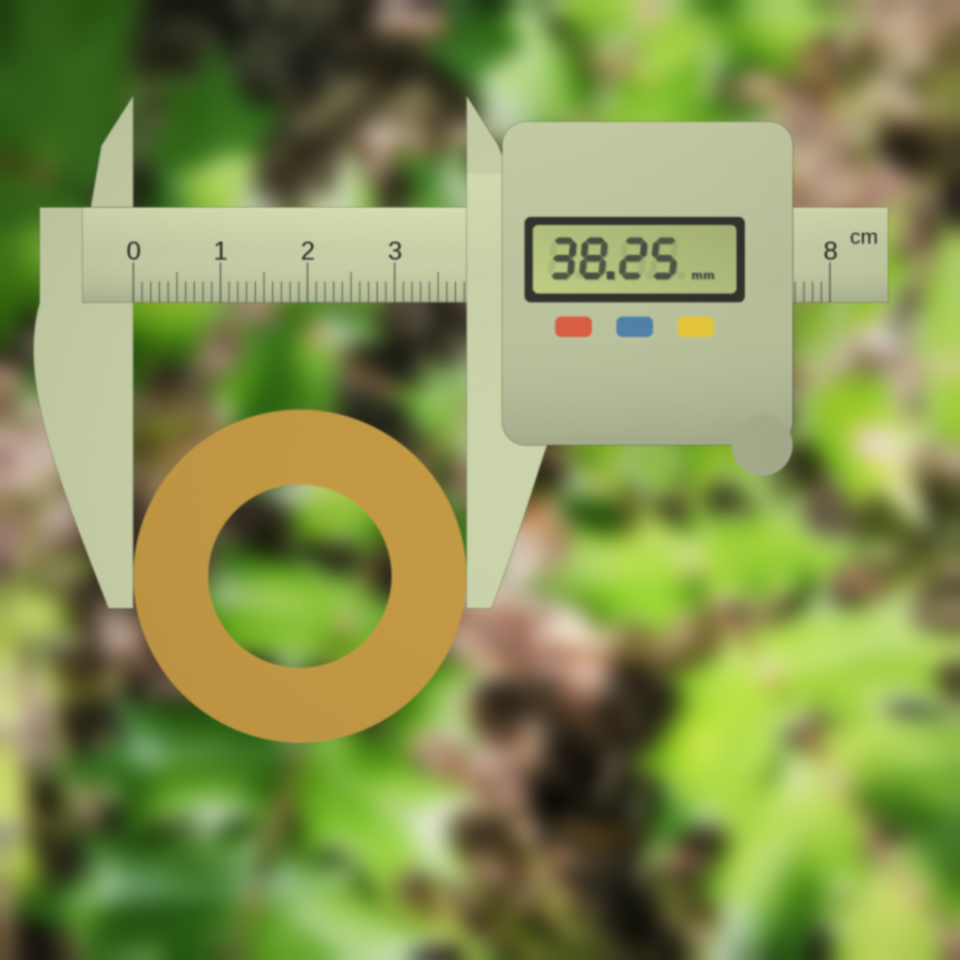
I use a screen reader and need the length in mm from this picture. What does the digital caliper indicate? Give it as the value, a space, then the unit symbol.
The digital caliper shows 38.25 mm
